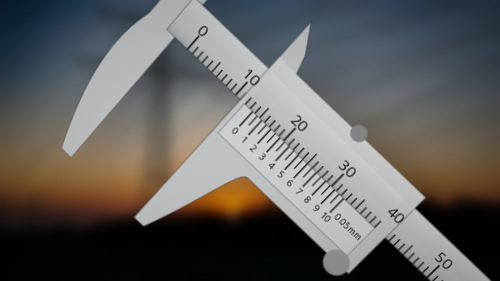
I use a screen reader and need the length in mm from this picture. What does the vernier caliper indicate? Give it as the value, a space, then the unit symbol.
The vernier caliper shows 13.6 mm
